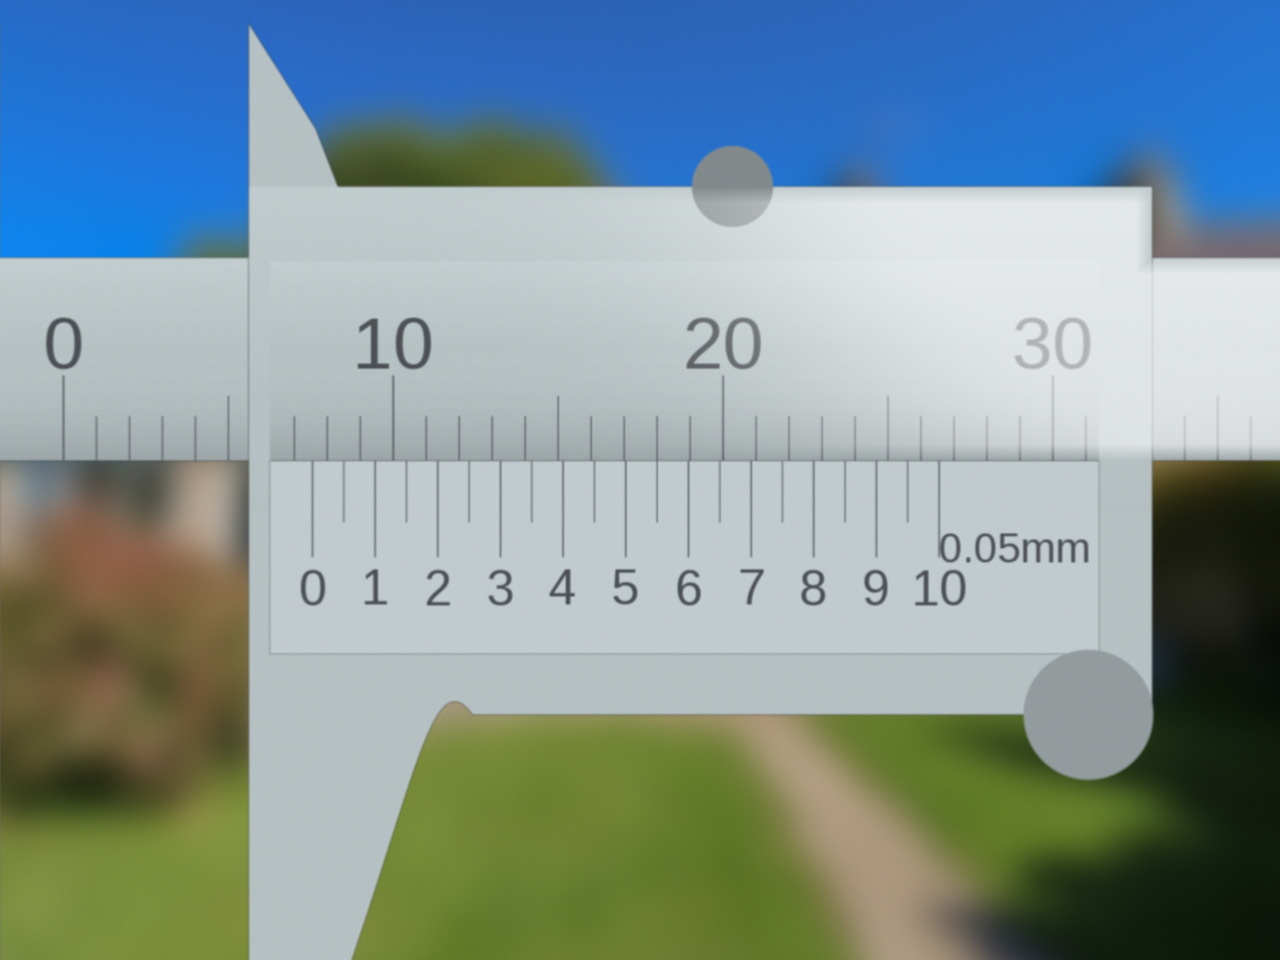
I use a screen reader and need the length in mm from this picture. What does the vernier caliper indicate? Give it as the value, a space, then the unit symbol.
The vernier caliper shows 7.55 mm
